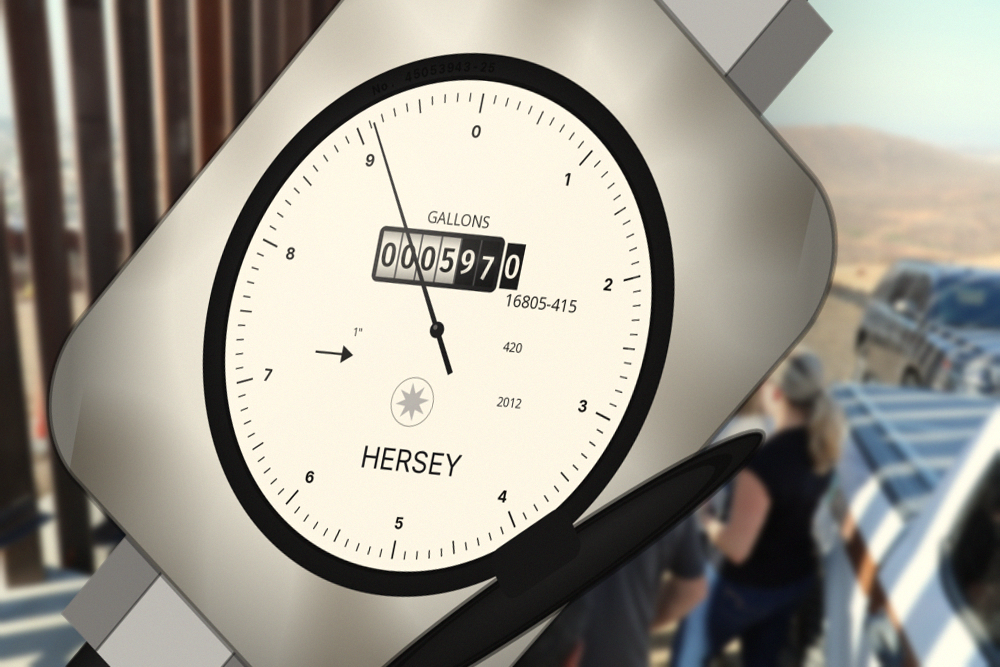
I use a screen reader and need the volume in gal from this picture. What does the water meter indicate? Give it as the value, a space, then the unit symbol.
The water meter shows 5969.1 gal
